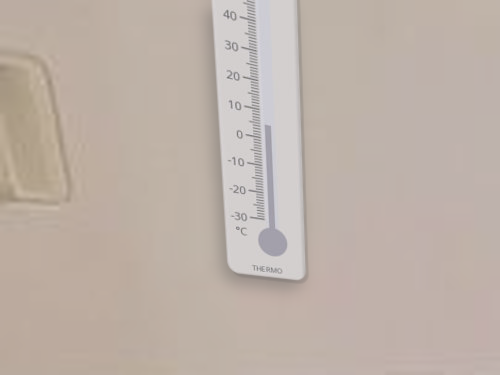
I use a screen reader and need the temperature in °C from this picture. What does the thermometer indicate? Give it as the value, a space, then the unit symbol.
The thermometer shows 5 °C
